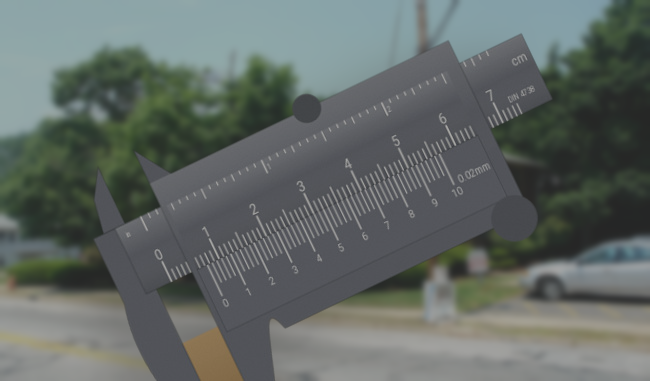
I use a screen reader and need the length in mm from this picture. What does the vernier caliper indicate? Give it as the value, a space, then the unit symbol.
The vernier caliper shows 7.5 mm
